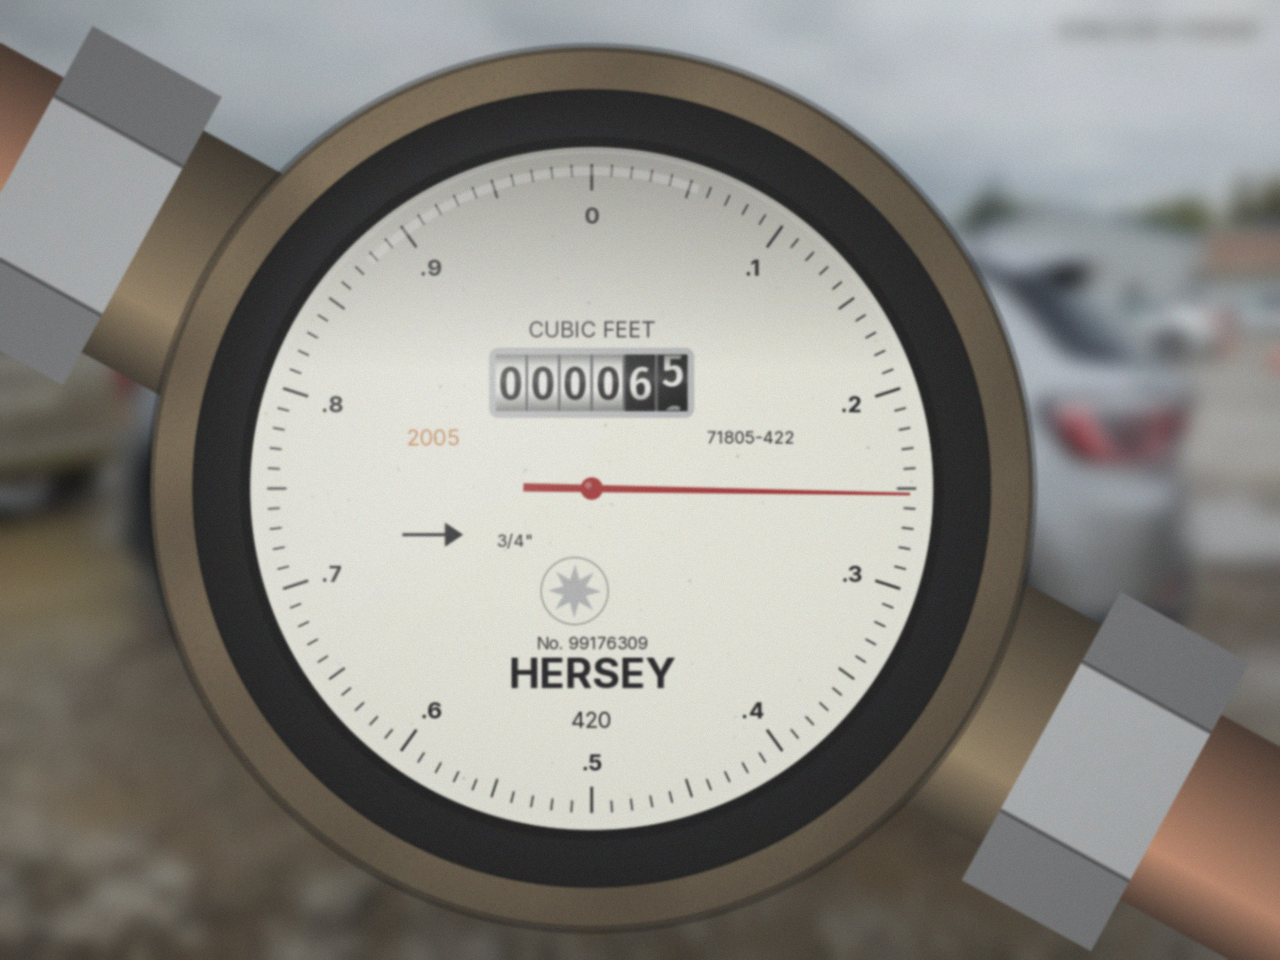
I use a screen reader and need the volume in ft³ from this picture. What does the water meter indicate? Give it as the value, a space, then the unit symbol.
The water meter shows 65.25 ft³
